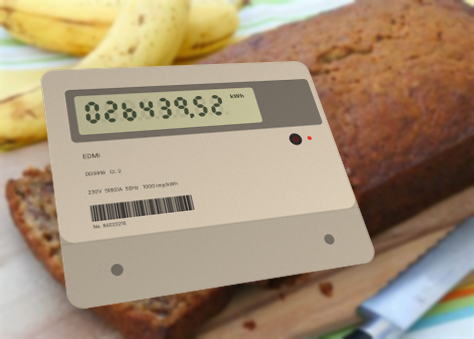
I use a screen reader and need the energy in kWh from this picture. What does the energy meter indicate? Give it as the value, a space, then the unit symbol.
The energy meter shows 26439.52 kWh
